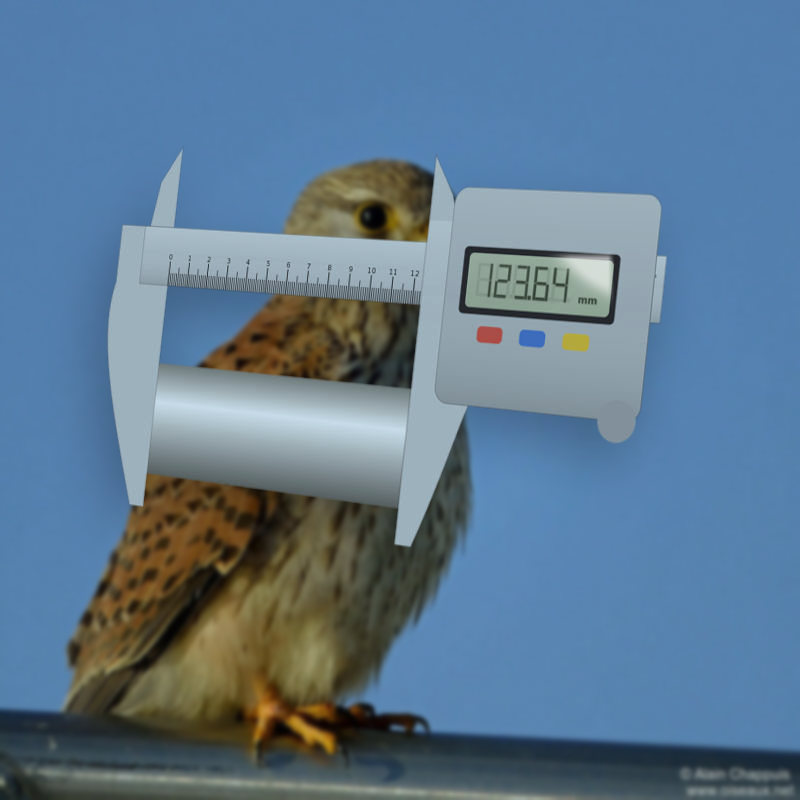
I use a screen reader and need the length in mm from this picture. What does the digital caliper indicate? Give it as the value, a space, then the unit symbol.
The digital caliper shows 123.64 mm
